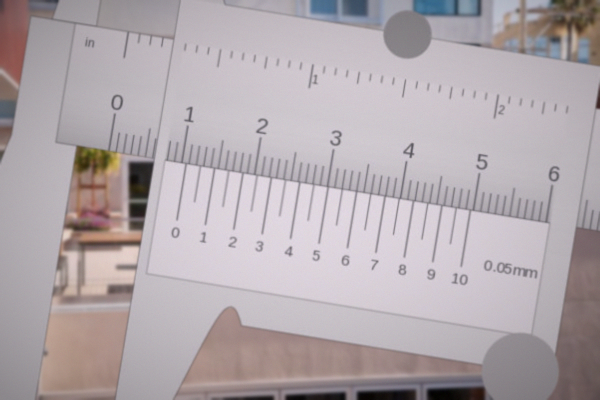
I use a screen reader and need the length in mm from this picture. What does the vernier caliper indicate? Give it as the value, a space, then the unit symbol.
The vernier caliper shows 10.6 mm
